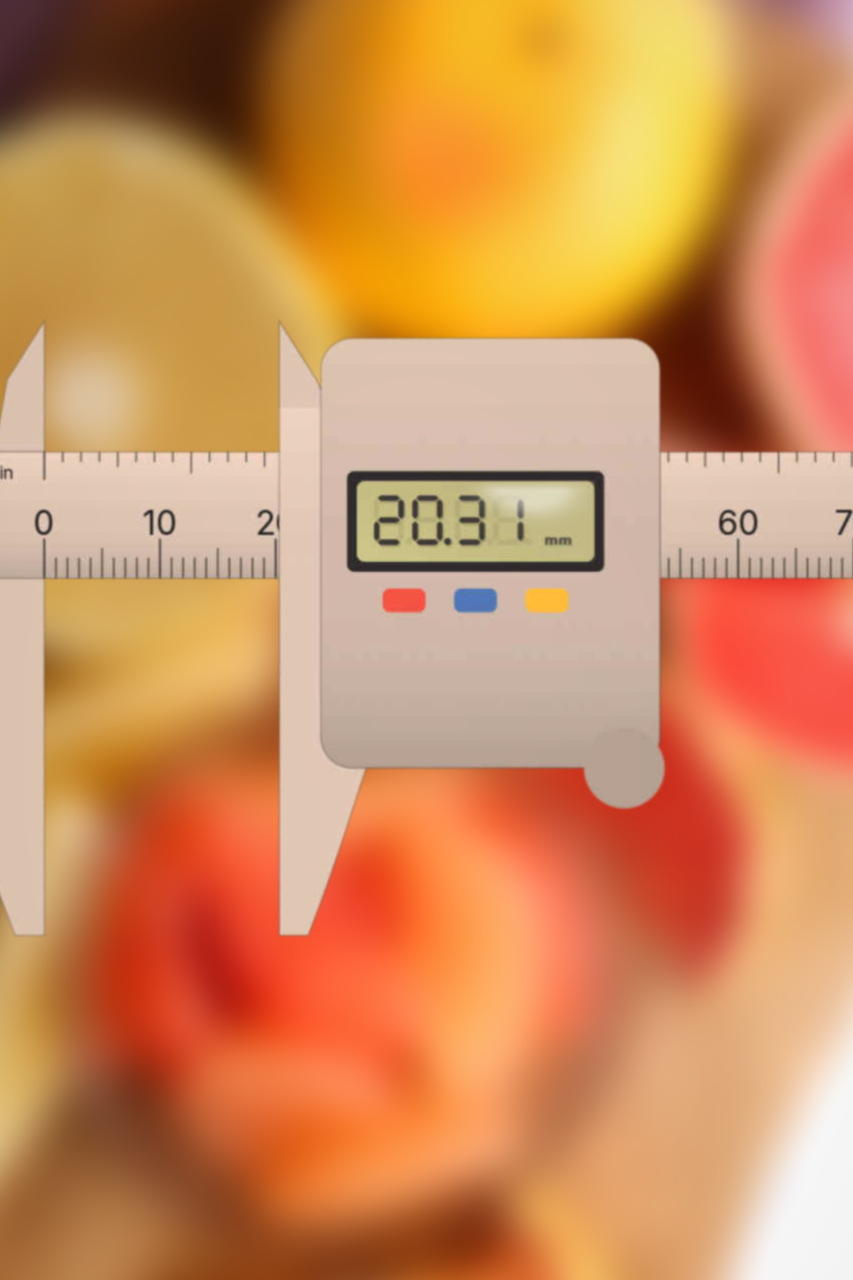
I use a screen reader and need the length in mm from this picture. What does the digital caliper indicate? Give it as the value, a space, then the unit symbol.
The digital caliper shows 20.31 mm
